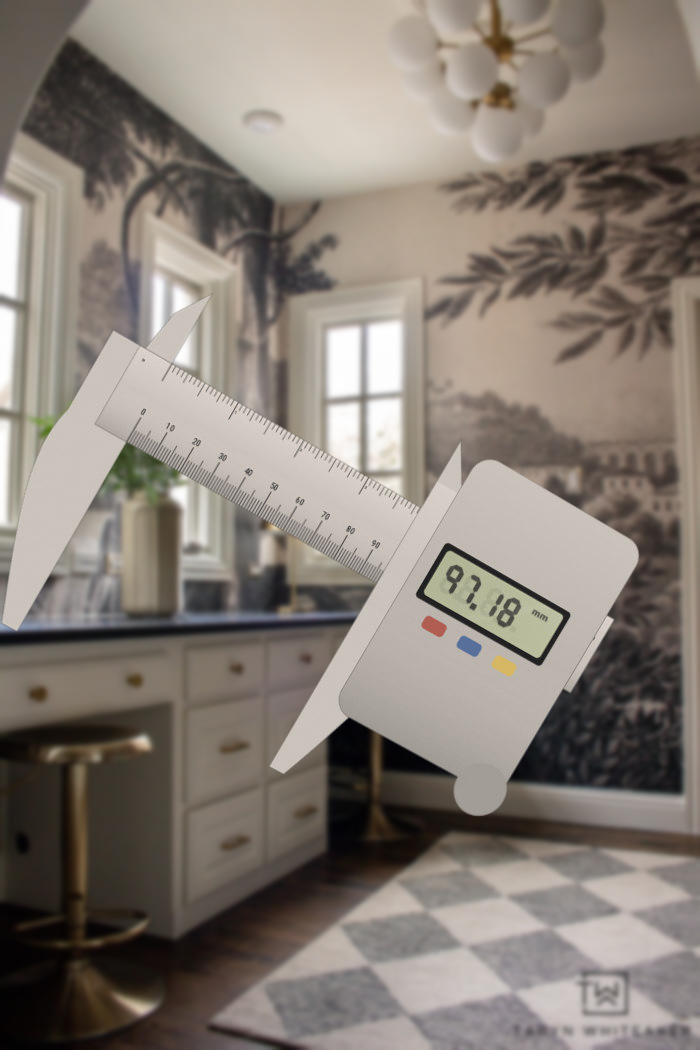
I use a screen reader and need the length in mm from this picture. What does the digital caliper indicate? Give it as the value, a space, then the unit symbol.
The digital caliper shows 97.18 mm
